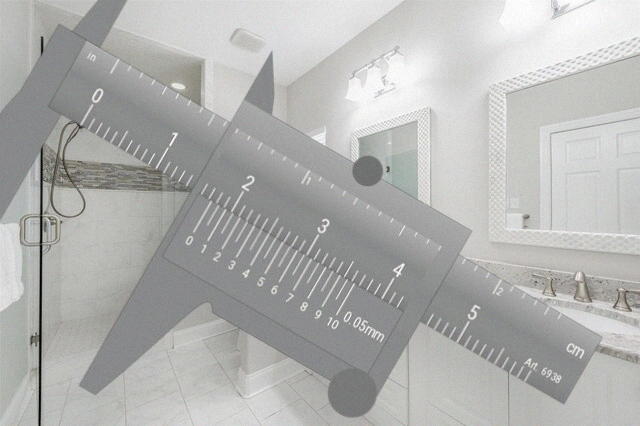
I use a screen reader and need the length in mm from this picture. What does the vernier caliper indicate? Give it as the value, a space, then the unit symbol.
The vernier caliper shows 17.4 mm
